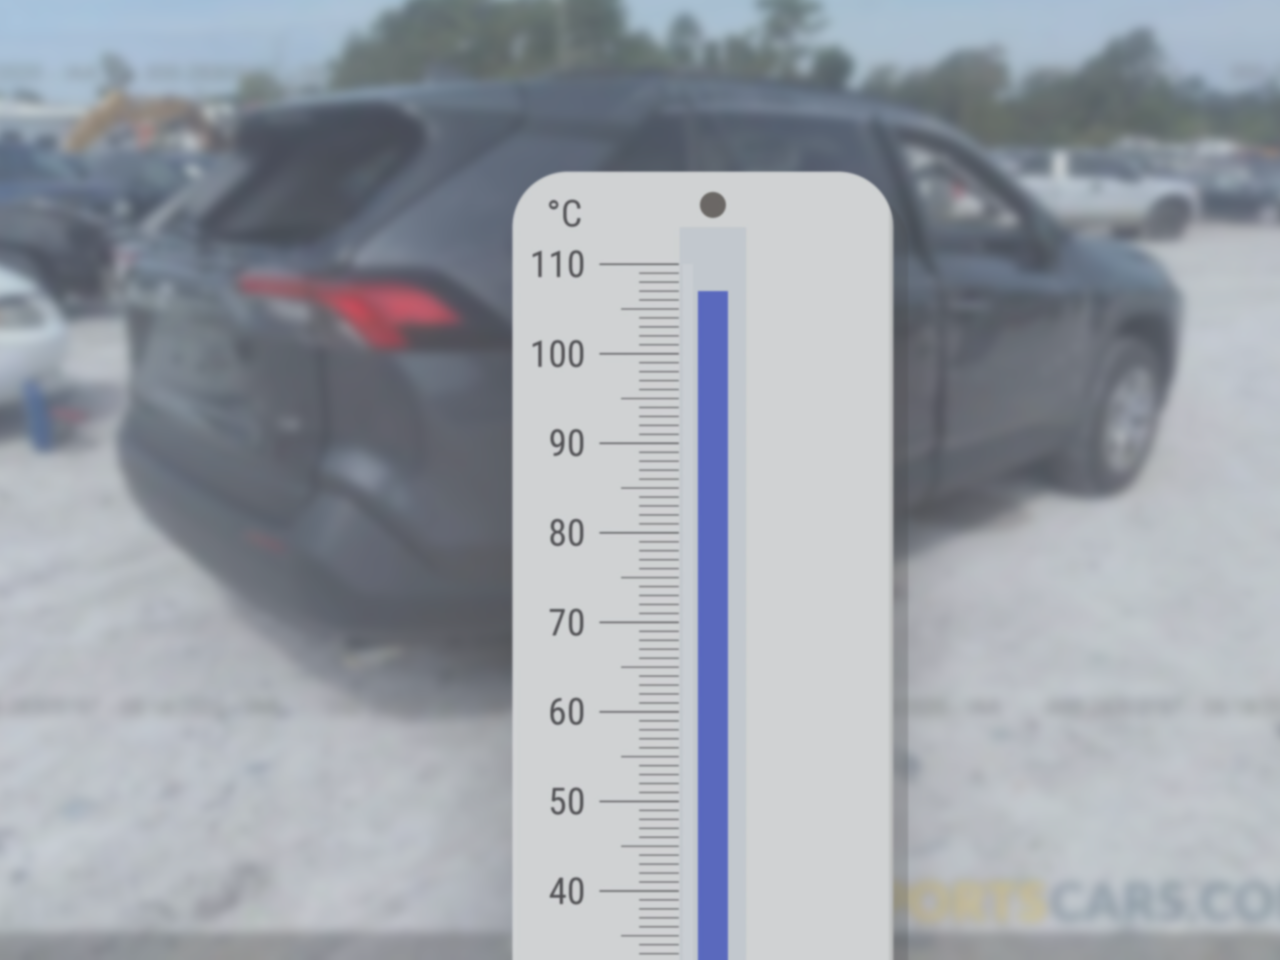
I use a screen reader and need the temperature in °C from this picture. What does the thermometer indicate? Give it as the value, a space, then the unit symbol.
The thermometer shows 107 °C
